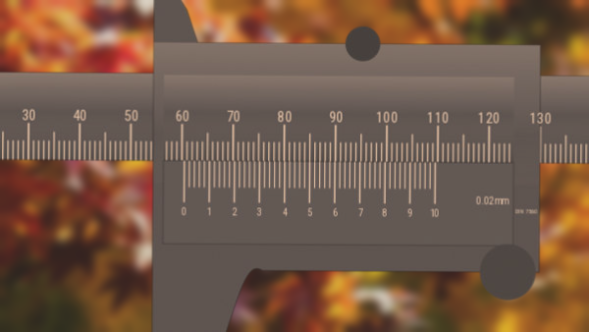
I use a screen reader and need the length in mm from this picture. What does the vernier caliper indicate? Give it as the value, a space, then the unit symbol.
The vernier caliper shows 60.5 mm
